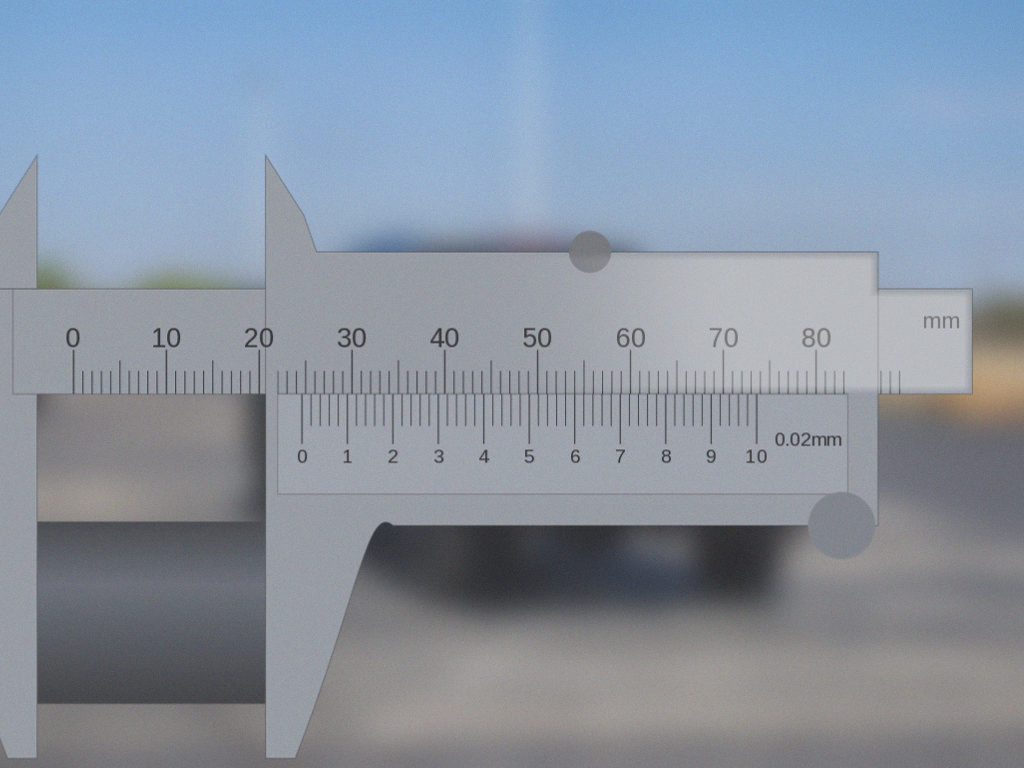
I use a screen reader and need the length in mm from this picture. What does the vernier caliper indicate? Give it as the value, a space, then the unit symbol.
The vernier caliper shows 24.6 mm
